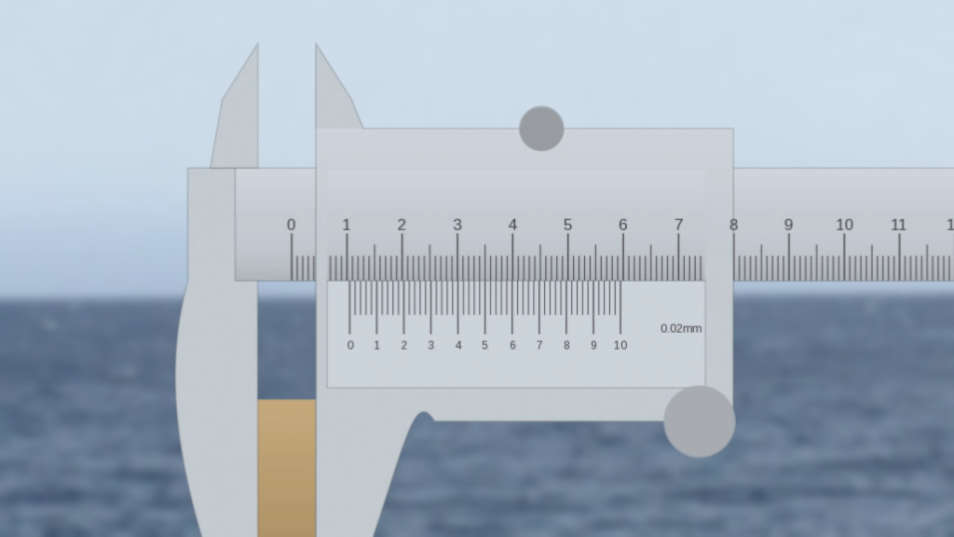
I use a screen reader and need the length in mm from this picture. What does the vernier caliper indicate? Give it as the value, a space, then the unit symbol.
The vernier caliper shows 10.5 mm
